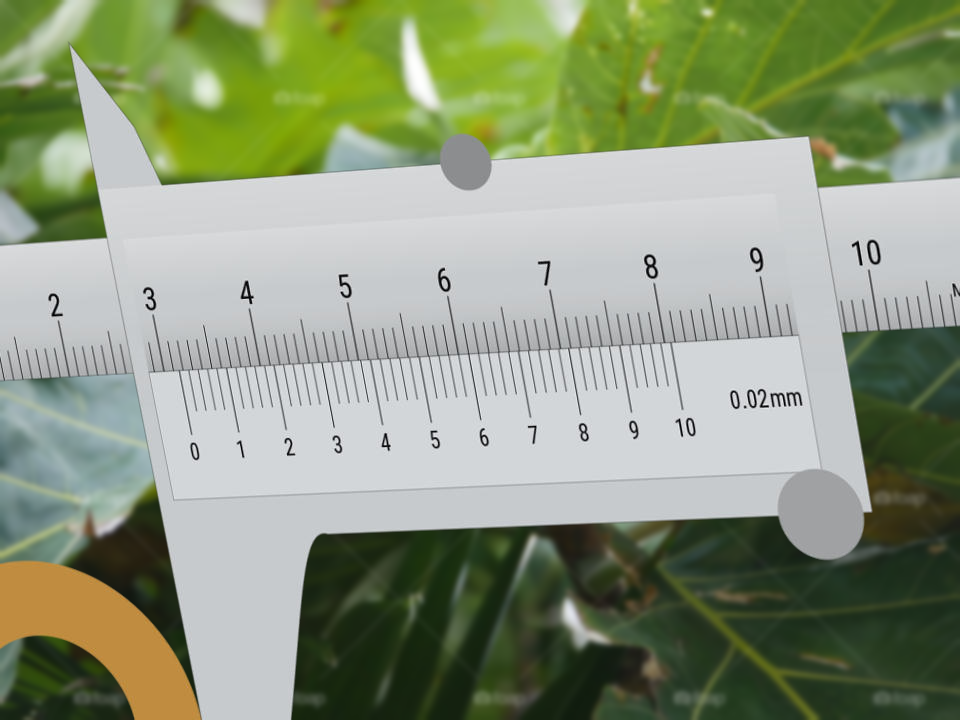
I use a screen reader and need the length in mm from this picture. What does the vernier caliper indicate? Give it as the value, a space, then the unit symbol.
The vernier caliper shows 31.6 mm
